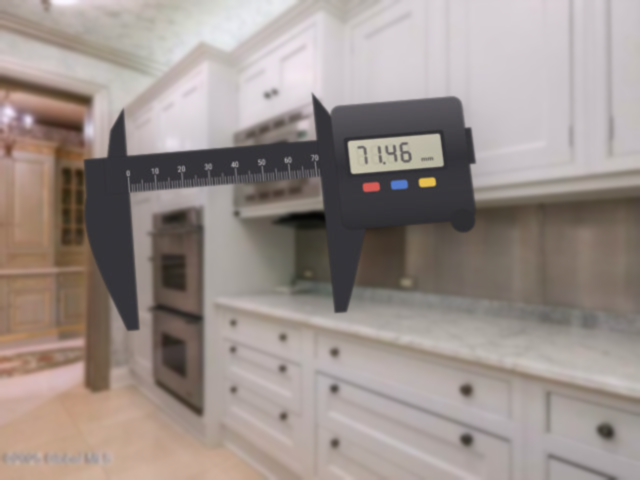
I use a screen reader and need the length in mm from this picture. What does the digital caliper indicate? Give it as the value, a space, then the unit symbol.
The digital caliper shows 71.46 mm
